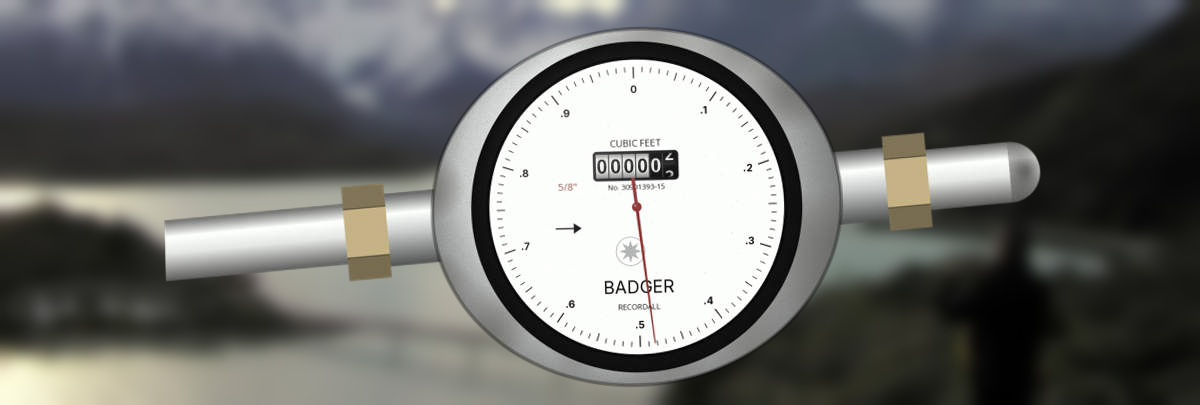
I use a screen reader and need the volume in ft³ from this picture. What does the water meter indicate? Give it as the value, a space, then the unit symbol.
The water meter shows 2.48 ft³
